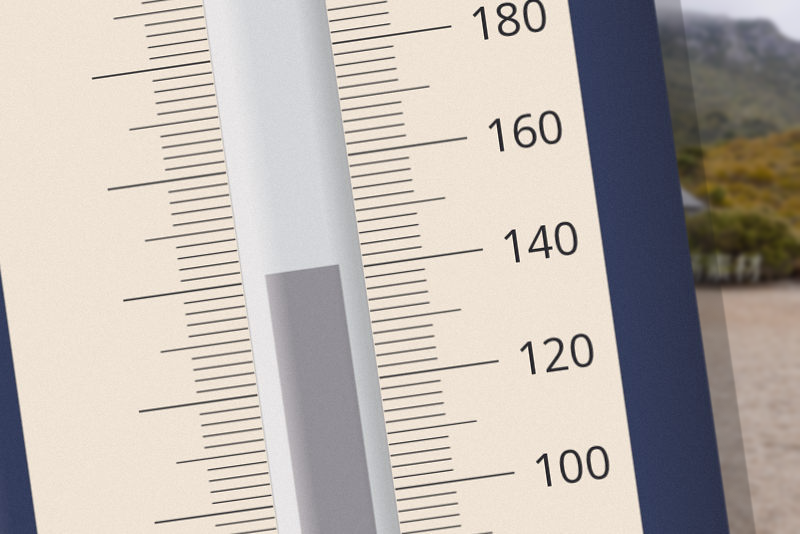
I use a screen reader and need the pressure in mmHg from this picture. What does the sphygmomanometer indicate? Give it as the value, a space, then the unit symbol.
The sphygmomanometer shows 141 mmHg
